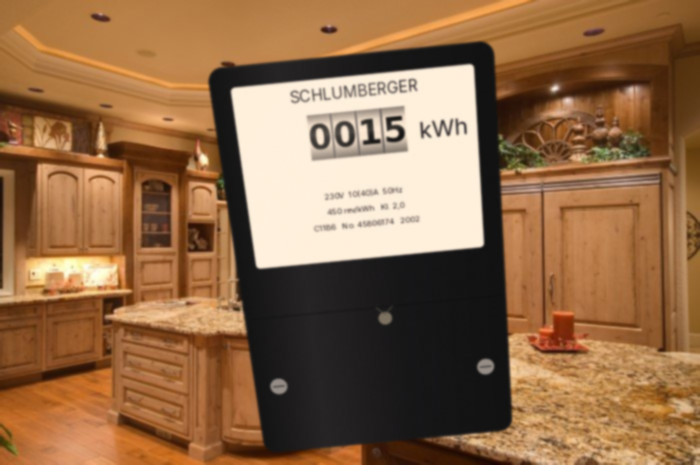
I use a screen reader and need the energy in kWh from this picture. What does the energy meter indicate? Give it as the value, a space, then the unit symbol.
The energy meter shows 15 kWh
